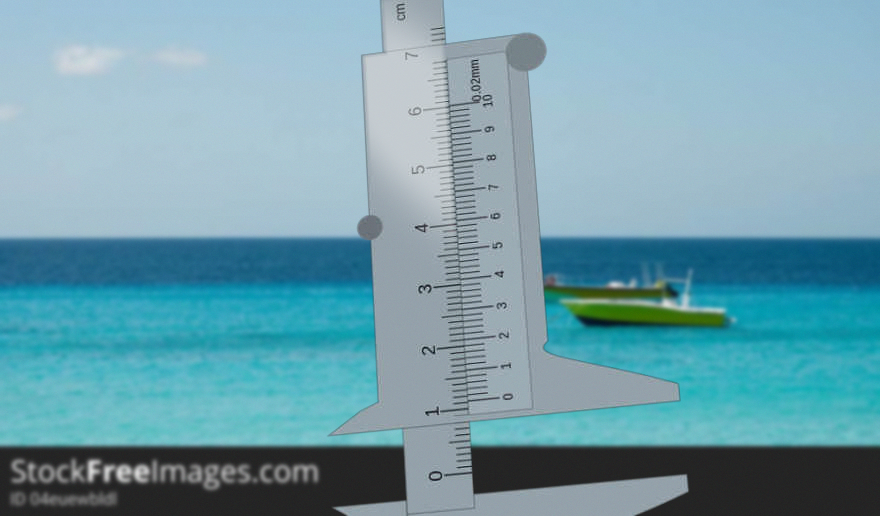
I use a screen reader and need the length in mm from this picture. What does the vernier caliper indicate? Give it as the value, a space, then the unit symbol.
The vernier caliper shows 11.2 mm
